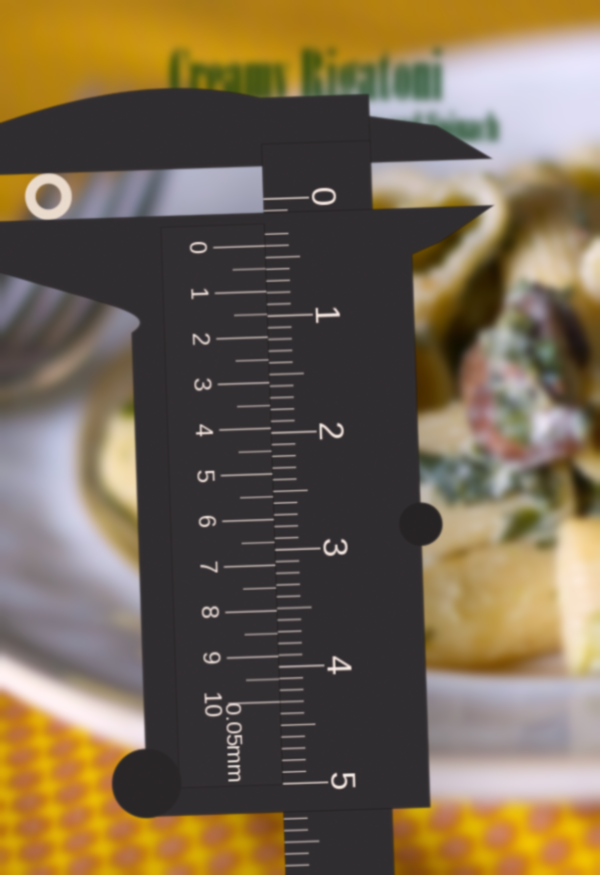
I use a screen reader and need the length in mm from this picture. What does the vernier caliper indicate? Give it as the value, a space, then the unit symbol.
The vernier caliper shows 4.0 mm
